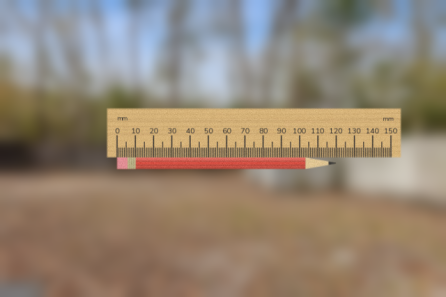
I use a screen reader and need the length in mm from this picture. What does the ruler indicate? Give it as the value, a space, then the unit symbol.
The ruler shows 120 mm
